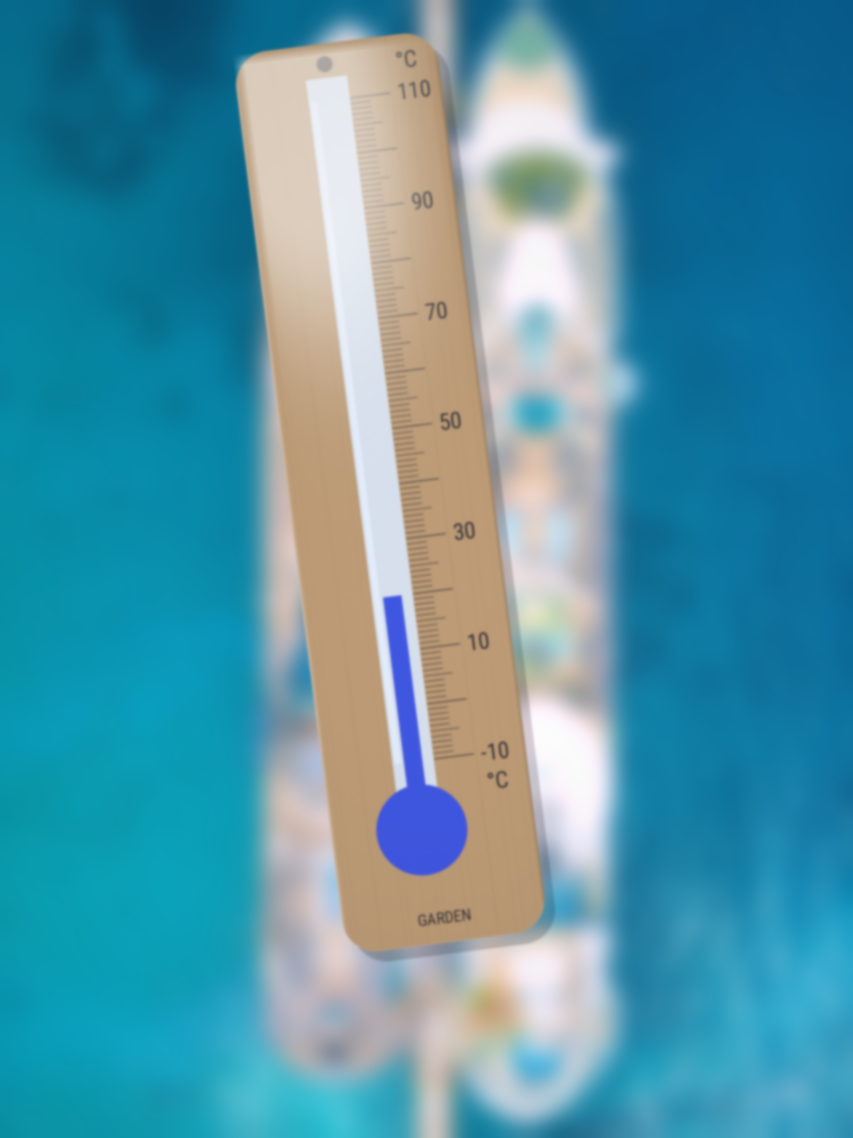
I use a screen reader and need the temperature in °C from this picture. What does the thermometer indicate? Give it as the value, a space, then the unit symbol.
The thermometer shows 20 °C
